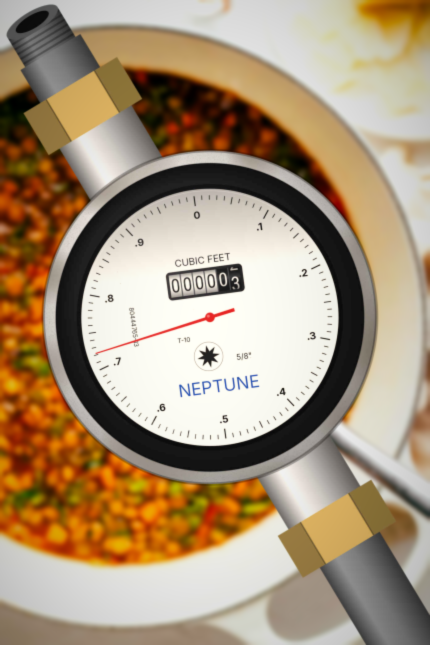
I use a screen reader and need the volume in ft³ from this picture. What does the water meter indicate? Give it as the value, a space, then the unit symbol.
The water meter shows 2.72 ft³
